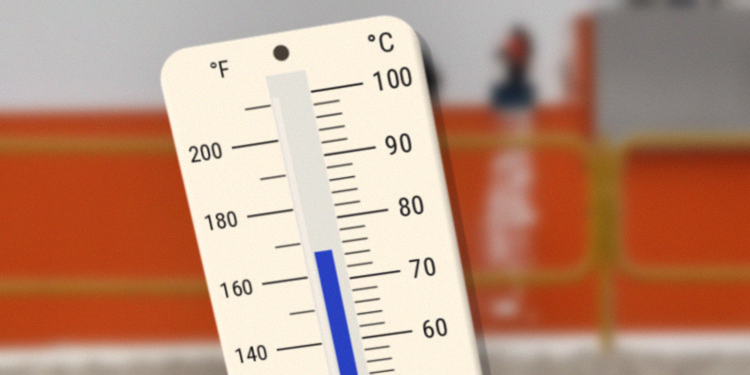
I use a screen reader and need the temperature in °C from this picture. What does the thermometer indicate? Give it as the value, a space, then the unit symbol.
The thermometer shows 75 °C
